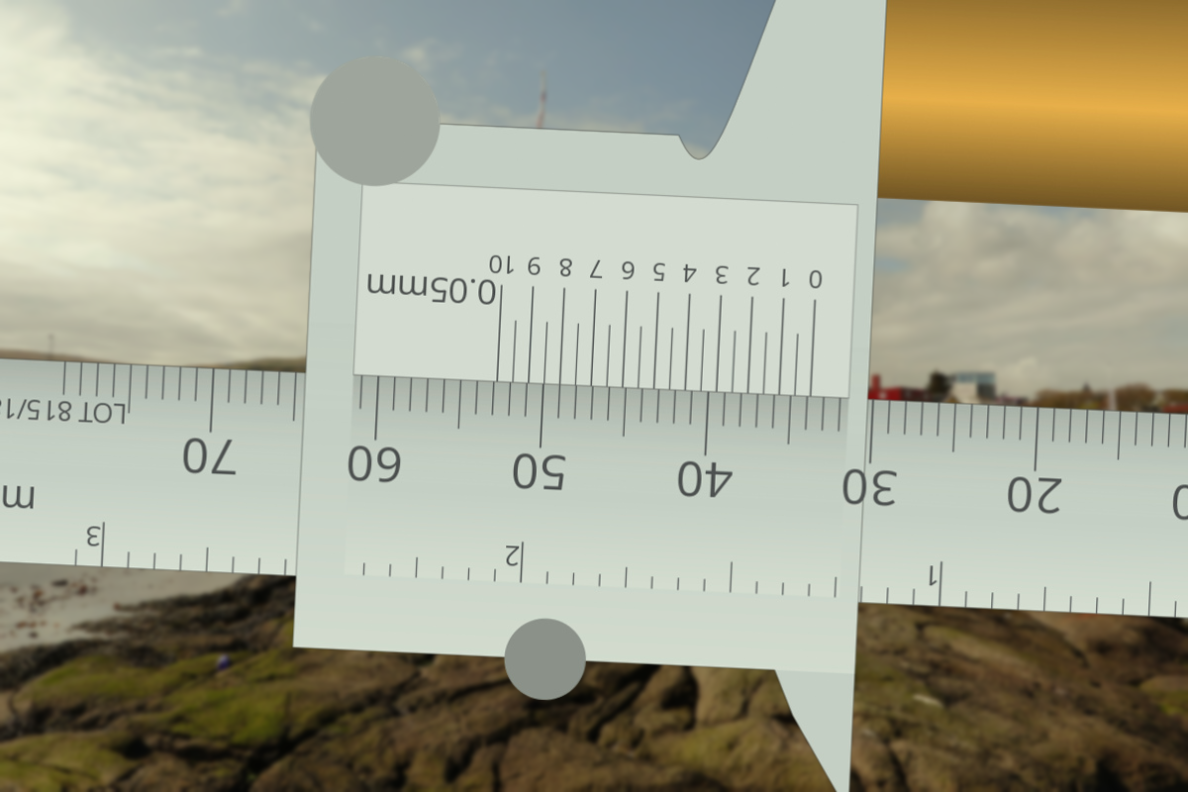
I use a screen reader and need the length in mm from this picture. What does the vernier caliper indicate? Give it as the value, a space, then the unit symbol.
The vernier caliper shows 33.8 mm
